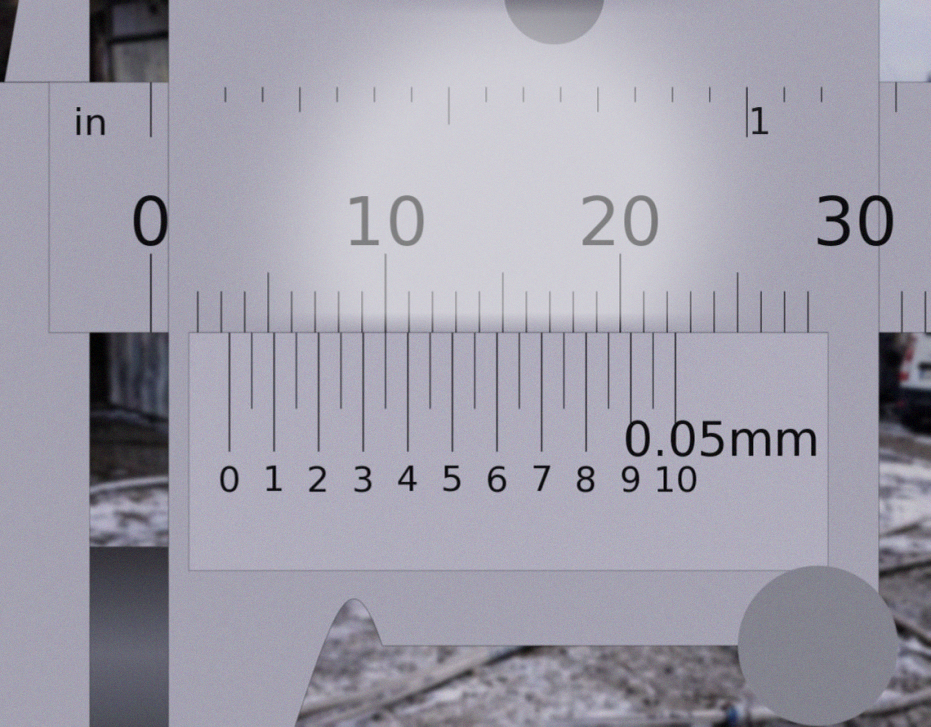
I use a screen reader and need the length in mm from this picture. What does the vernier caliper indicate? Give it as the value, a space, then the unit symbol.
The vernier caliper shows 3.35 mm
